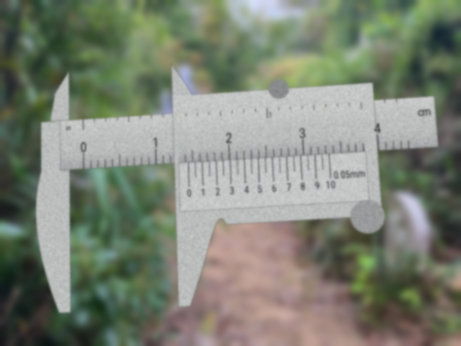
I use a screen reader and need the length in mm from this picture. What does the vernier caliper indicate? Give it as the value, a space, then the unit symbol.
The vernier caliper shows 14.4 mm
